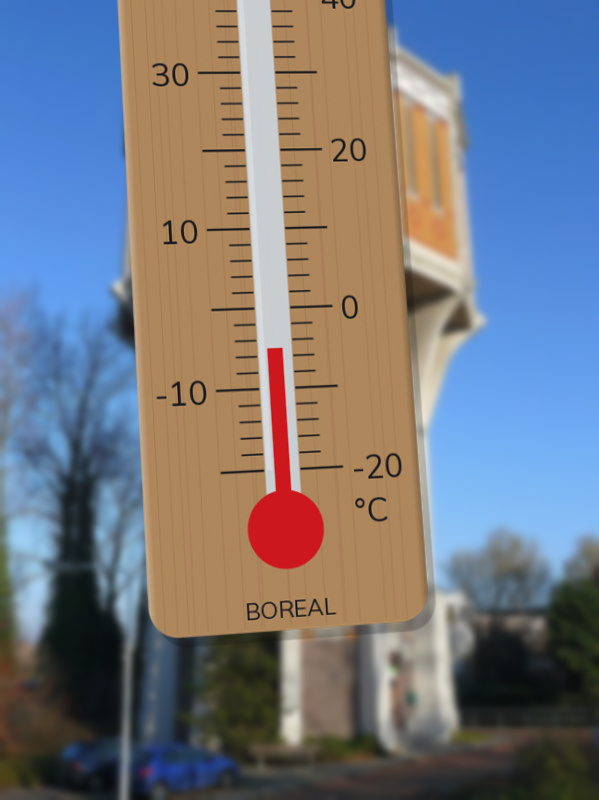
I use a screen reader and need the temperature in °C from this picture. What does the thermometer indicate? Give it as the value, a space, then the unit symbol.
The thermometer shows -5 °C
